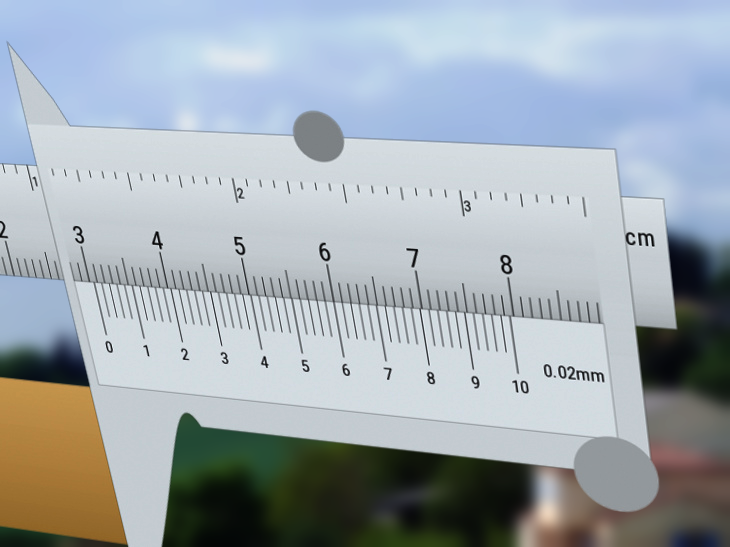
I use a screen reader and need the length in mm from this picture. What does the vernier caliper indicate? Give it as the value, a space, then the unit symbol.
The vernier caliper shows 30.6 mm
